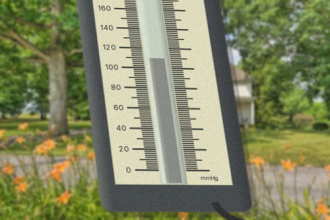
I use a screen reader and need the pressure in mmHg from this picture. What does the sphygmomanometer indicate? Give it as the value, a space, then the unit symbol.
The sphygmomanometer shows 110 mmHg
